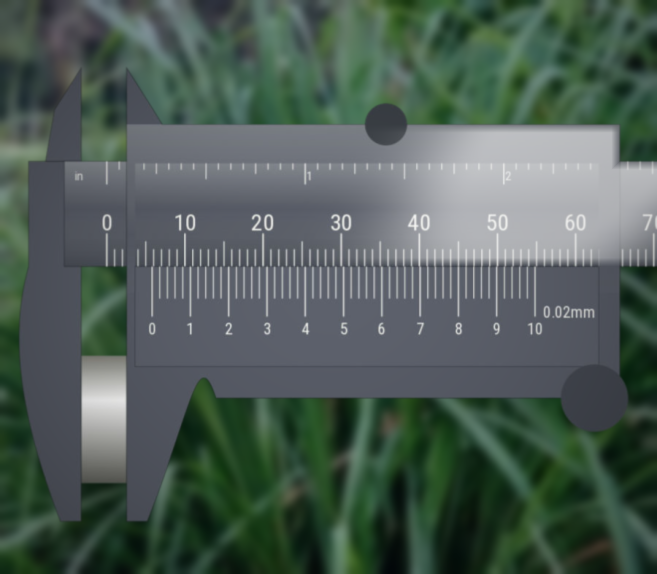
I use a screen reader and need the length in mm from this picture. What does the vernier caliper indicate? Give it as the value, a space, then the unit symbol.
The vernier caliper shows 5.8 mm
